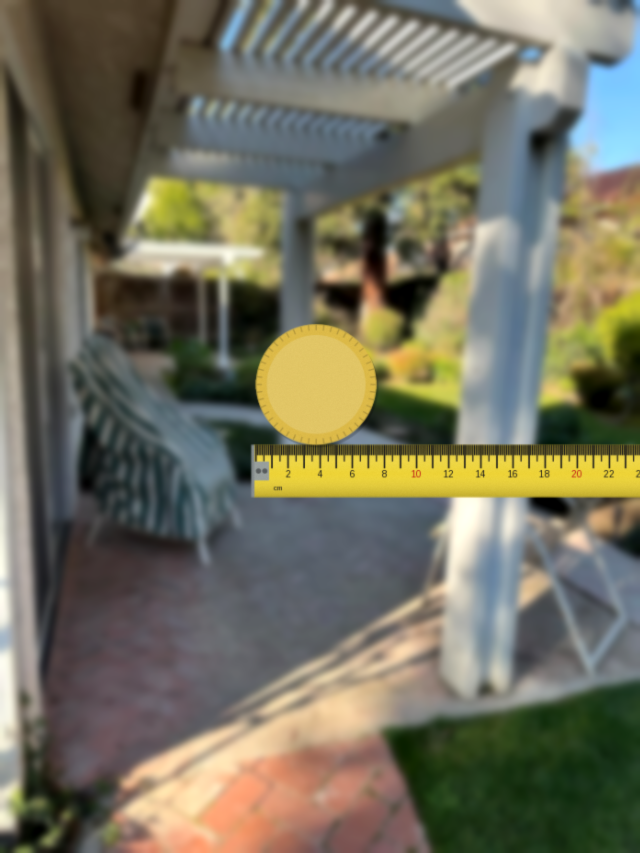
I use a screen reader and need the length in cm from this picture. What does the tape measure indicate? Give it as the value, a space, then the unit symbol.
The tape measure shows 7.5 cm
